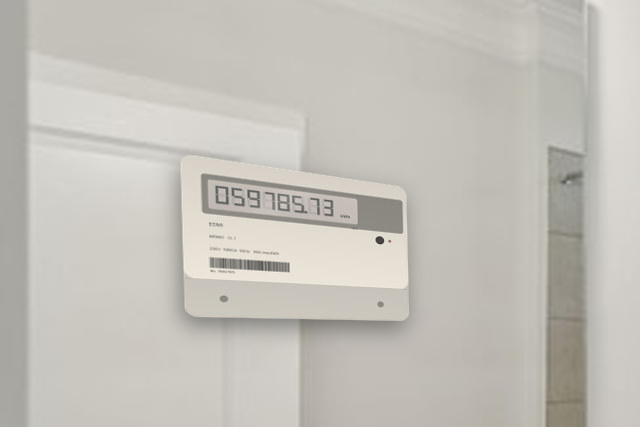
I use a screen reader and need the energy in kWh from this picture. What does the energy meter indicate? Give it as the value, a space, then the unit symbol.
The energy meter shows 59785.73 kWh
